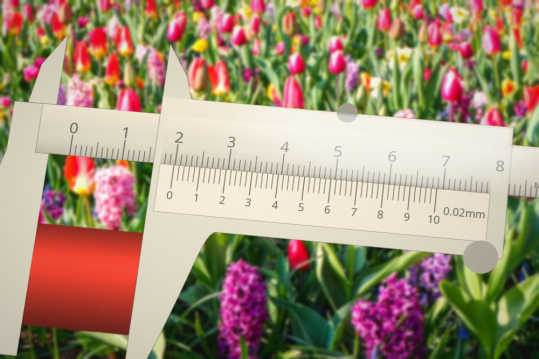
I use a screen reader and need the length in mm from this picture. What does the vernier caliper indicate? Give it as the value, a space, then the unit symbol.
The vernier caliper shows 19.8 mm
